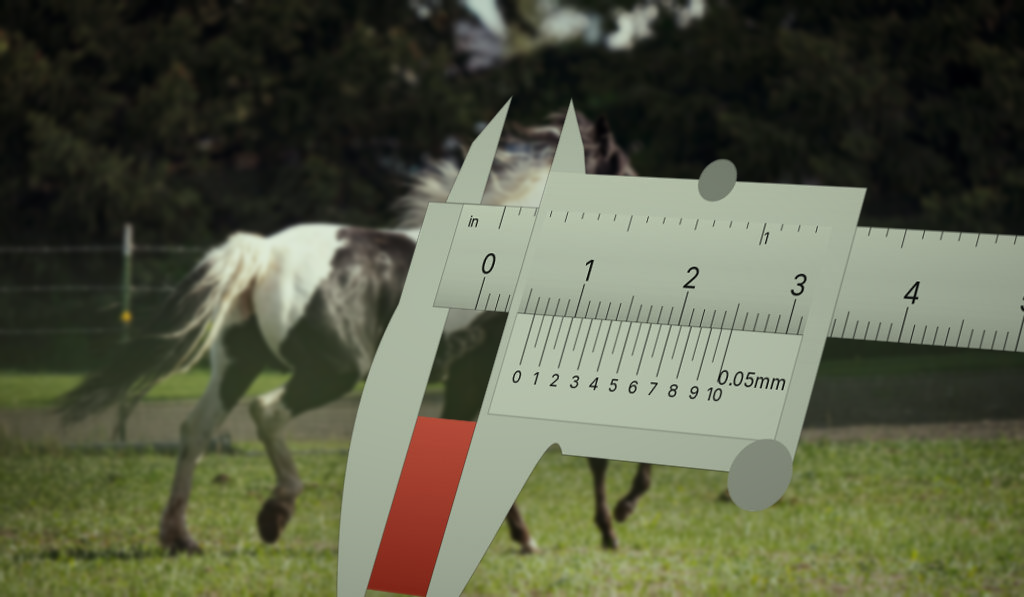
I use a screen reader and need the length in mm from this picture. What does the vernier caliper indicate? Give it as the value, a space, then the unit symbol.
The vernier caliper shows 6.0 mm
